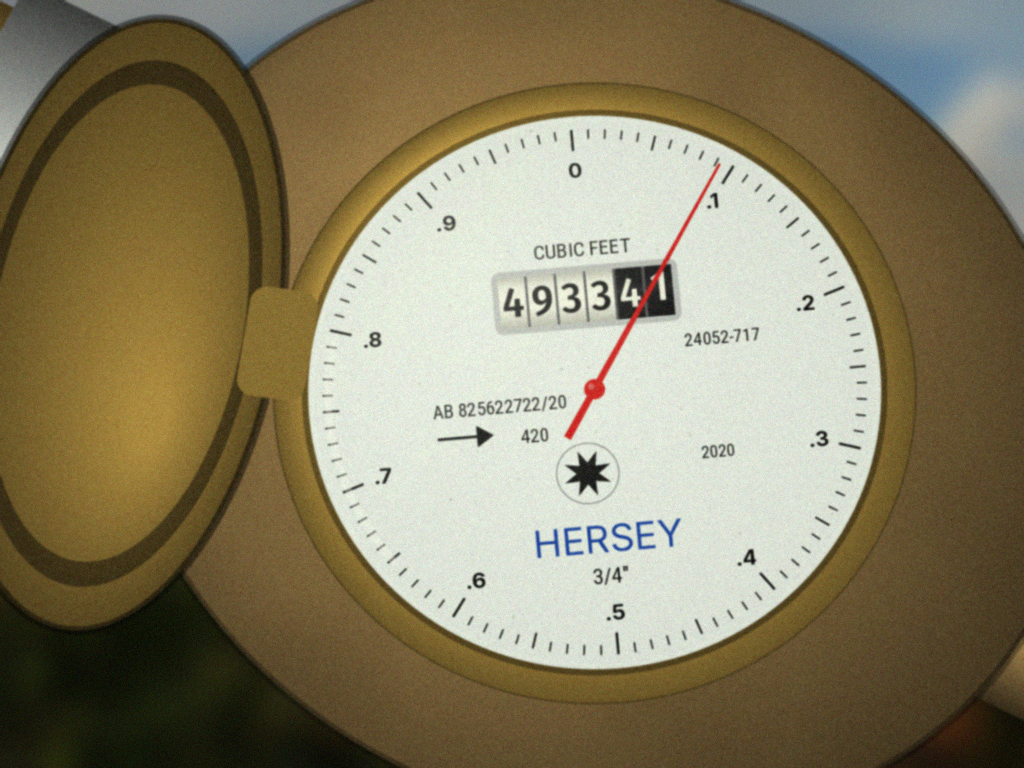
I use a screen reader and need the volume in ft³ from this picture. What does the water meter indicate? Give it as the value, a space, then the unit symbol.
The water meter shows 493341.09 ft³
